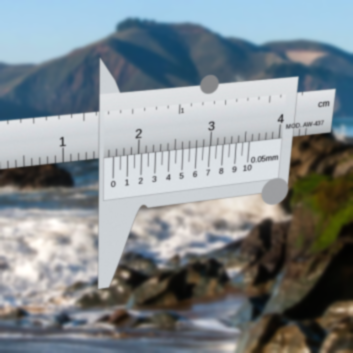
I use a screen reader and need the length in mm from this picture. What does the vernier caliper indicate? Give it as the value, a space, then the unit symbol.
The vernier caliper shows 16.6 mm
